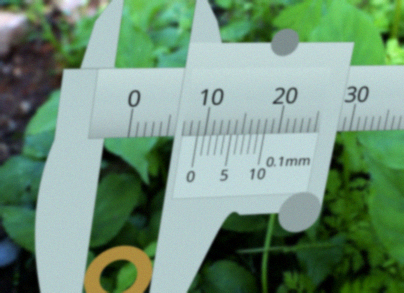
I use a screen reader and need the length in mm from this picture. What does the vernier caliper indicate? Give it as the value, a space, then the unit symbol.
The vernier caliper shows 9.0 mm
